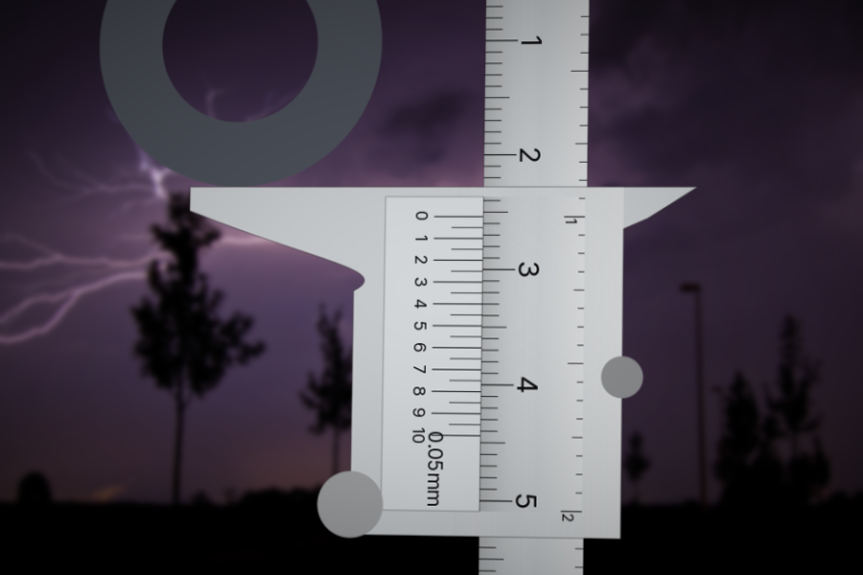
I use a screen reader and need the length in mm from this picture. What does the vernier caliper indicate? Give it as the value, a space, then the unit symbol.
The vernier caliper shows 25.4 mm
